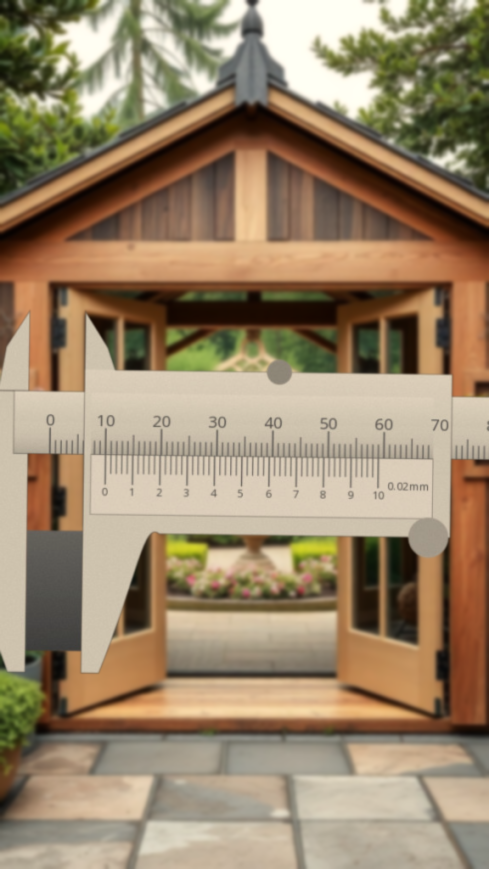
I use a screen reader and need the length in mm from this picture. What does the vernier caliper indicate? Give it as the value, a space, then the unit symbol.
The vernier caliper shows 10.0 mm
